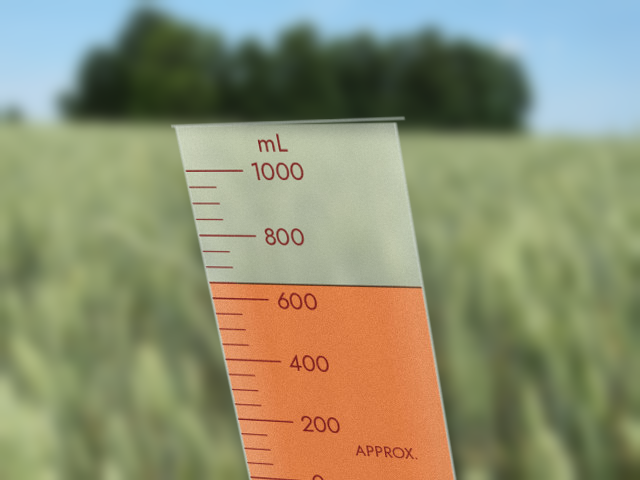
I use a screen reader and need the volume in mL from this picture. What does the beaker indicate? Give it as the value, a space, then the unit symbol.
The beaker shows 650 mL
